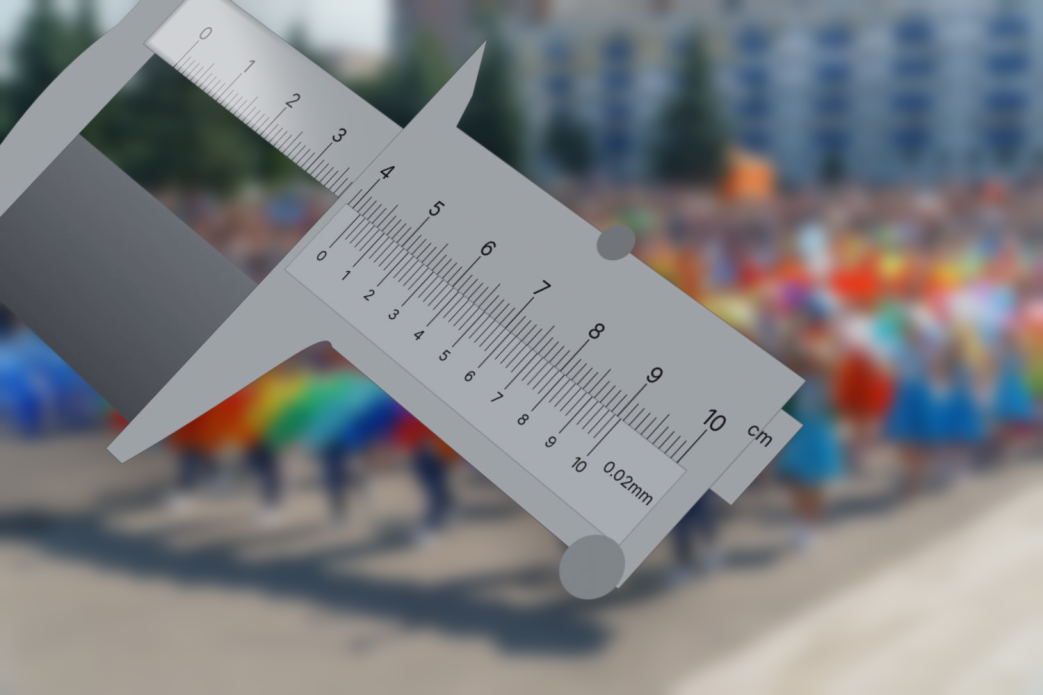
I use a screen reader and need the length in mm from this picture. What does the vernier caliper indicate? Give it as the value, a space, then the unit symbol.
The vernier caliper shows 41.6 mm
